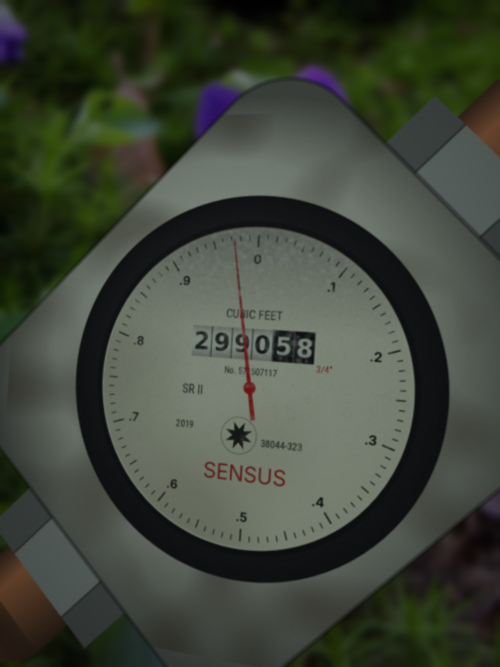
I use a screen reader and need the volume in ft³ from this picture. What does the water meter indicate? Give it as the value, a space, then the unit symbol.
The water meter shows 299057.97 ft³
